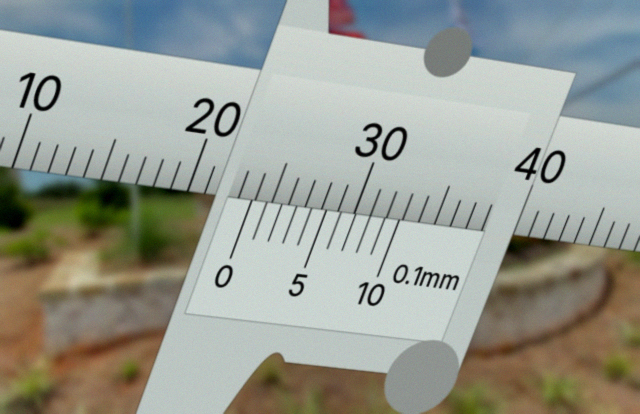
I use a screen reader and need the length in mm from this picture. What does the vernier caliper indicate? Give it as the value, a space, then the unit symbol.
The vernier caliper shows 23.8 mm
